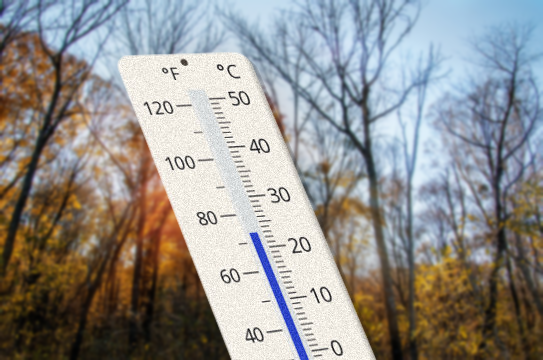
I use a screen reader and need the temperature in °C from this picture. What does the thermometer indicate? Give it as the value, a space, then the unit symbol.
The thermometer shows 23 °C
